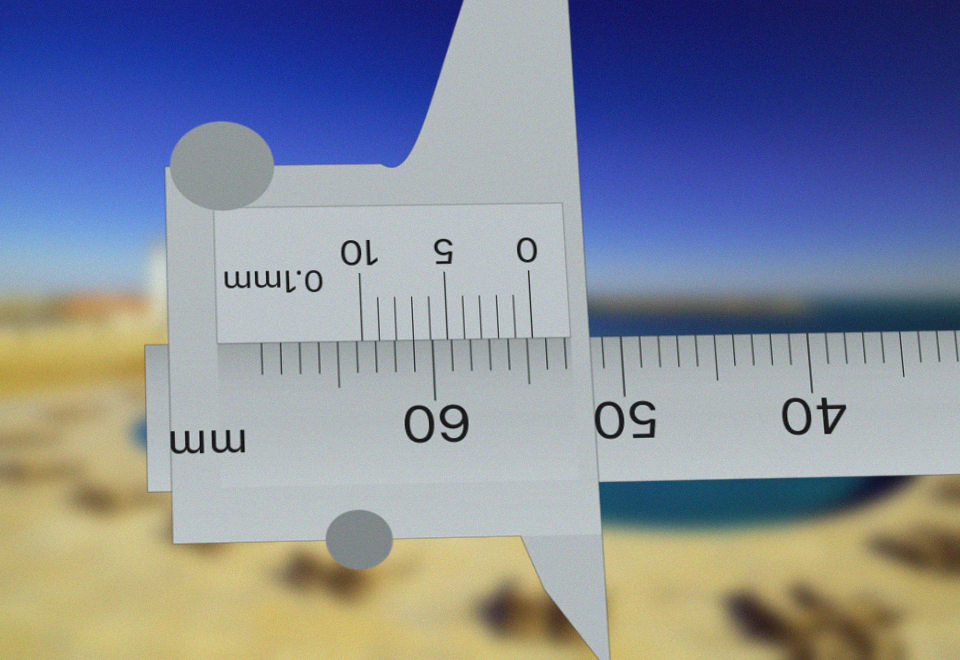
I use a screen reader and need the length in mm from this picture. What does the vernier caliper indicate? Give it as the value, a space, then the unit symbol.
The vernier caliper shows 54.7 mm
